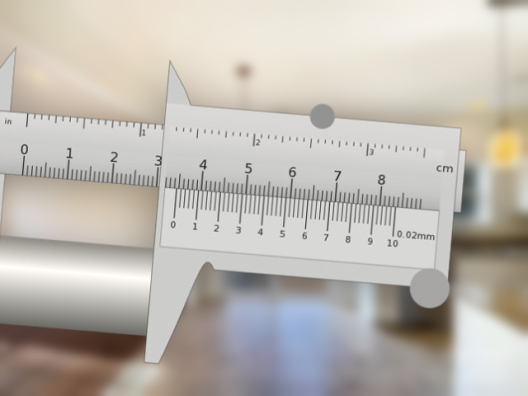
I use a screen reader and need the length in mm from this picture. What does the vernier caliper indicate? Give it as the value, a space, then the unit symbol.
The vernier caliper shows 34.5 mm
